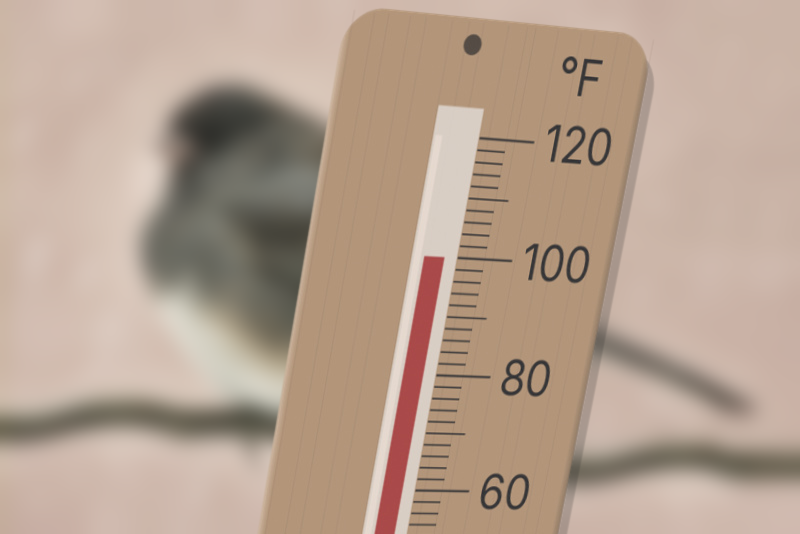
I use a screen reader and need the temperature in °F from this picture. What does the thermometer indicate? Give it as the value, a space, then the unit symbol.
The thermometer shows 100 °F
